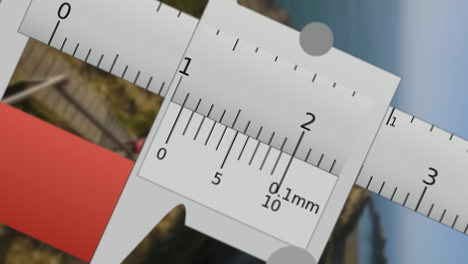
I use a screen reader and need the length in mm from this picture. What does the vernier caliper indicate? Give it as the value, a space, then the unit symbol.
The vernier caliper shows 11.0 mm
